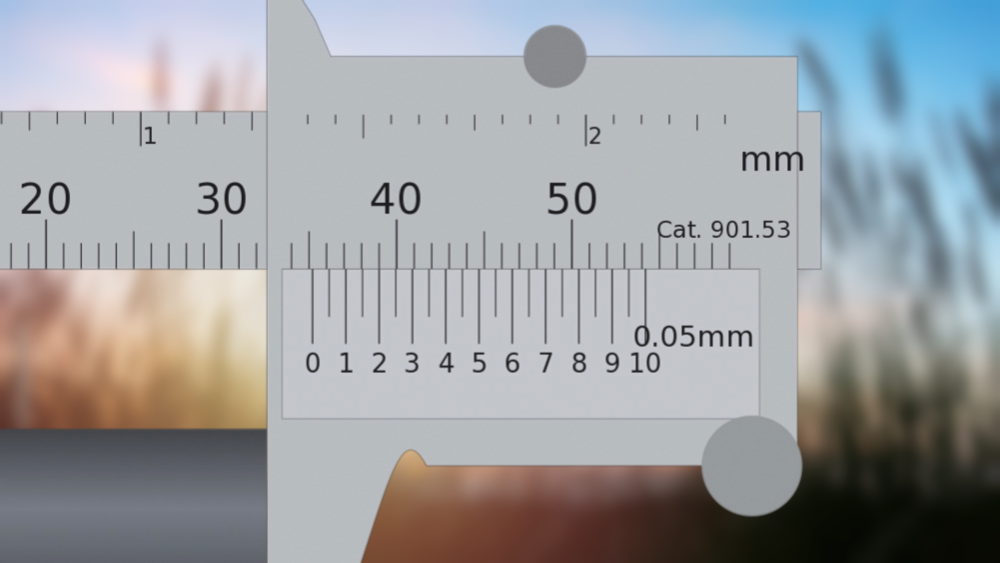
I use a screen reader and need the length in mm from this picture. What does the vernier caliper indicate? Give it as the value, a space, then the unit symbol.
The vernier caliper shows 35.2 mm
